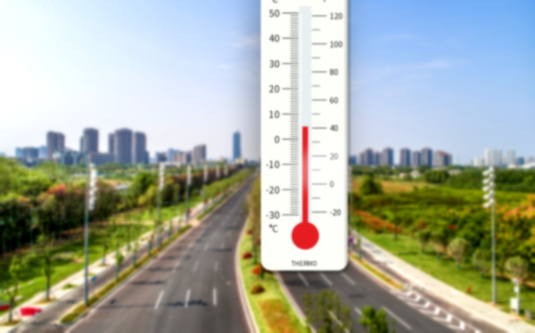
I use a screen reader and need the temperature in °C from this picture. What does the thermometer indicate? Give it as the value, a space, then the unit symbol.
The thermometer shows 5 °C
